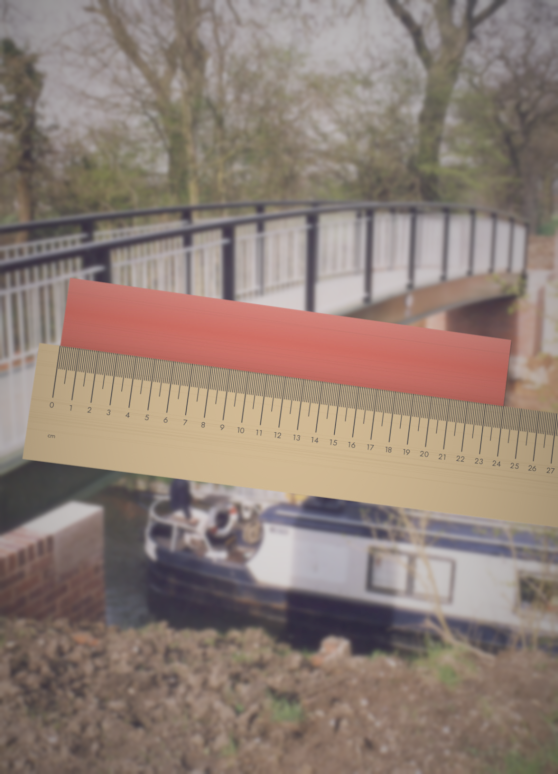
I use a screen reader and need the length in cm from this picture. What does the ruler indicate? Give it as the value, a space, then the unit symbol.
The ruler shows 24 cm
